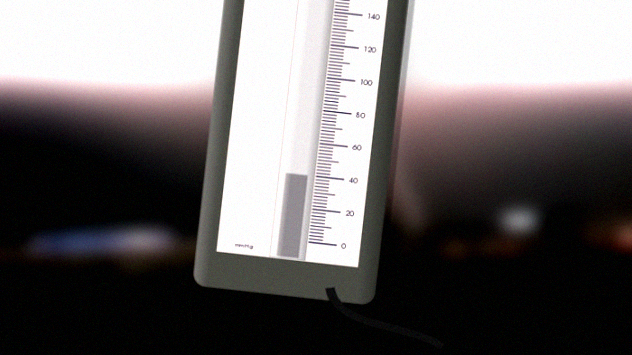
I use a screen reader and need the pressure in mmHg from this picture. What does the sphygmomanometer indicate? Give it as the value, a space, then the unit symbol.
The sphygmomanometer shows 40 mmHg
